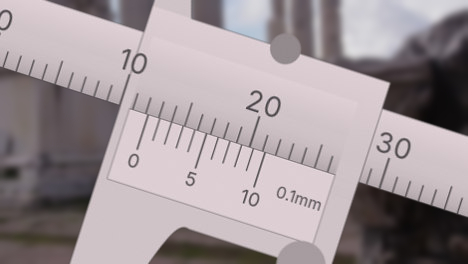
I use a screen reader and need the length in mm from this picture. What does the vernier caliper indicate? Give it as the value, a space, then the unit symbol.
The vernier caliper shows 12.2 mm
